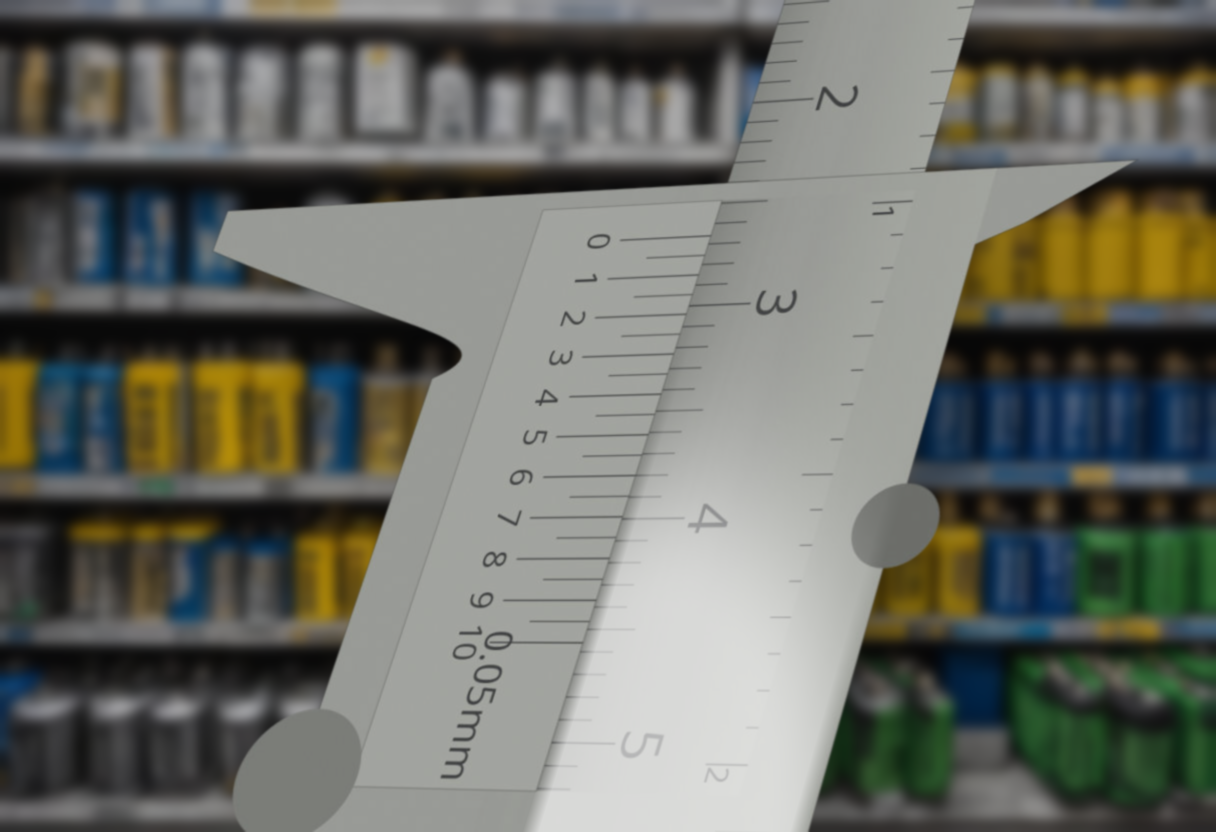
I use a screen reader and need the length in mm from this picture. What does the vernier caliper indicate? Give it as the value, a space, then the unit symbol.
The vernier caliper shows 26.6 mm
